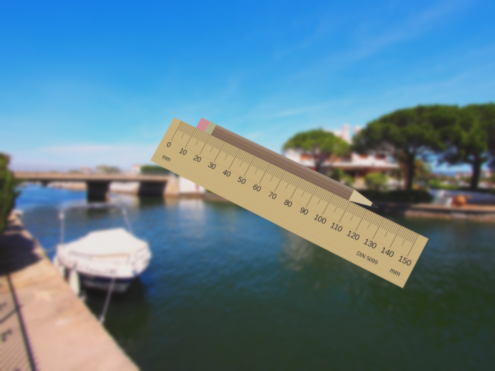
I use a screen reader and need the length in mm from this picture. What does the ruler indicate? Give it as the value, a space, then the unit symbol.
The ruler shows 115 mm
